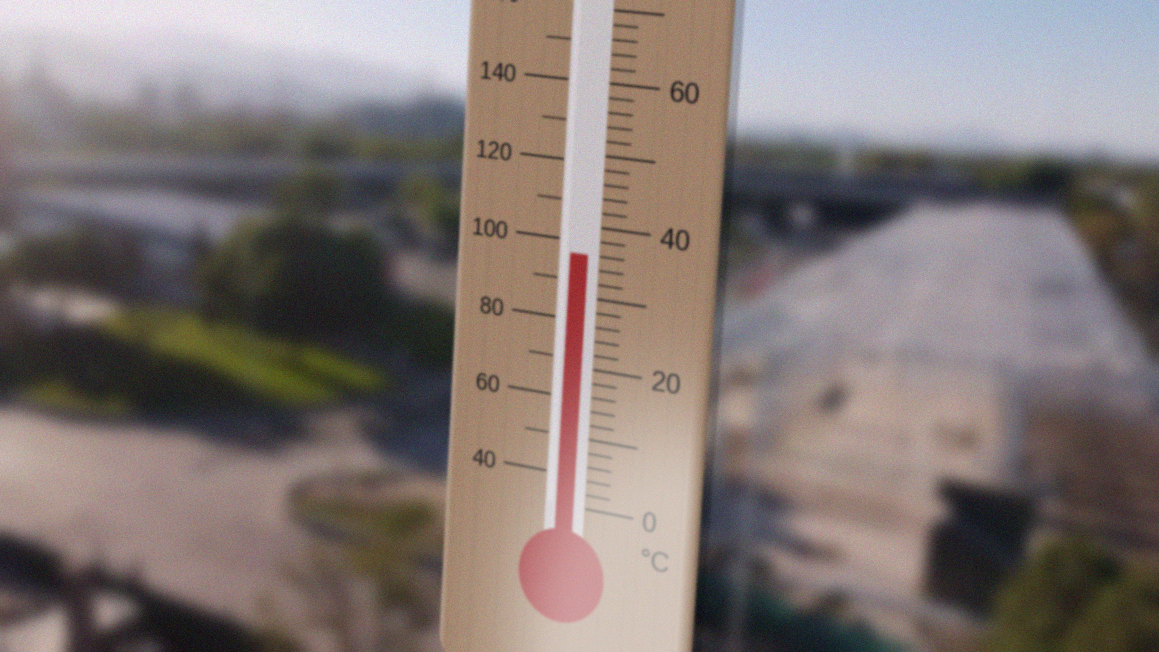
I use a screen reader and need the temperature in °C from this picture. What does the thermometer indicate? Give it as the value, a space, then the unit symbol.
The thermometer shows 36 °C
